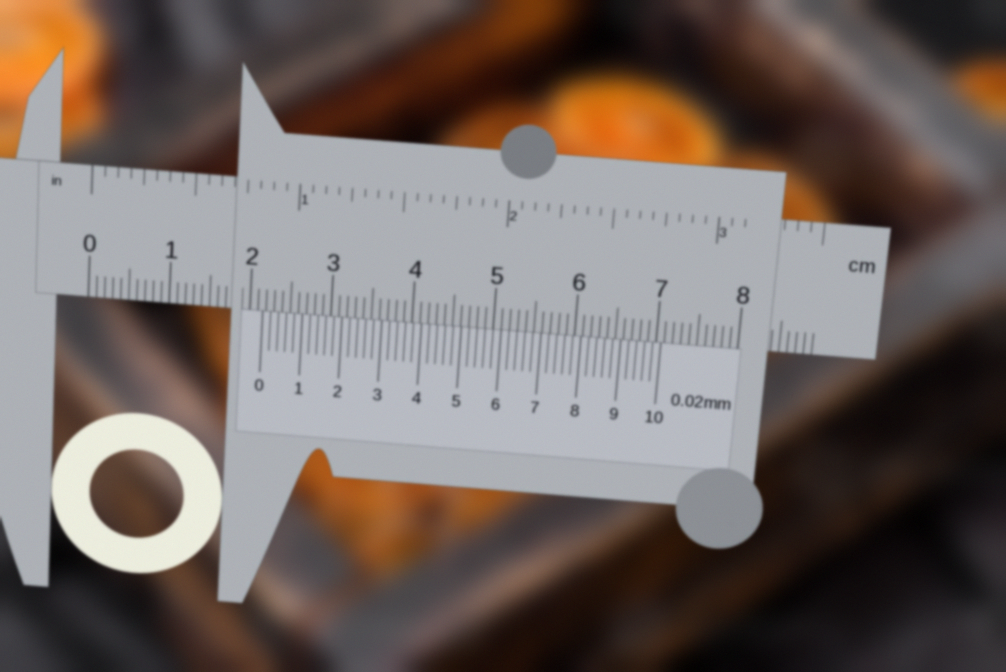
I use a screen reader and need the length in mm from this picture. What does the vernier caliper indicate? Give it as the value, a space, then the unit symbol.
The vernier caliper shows 21.6 mm
